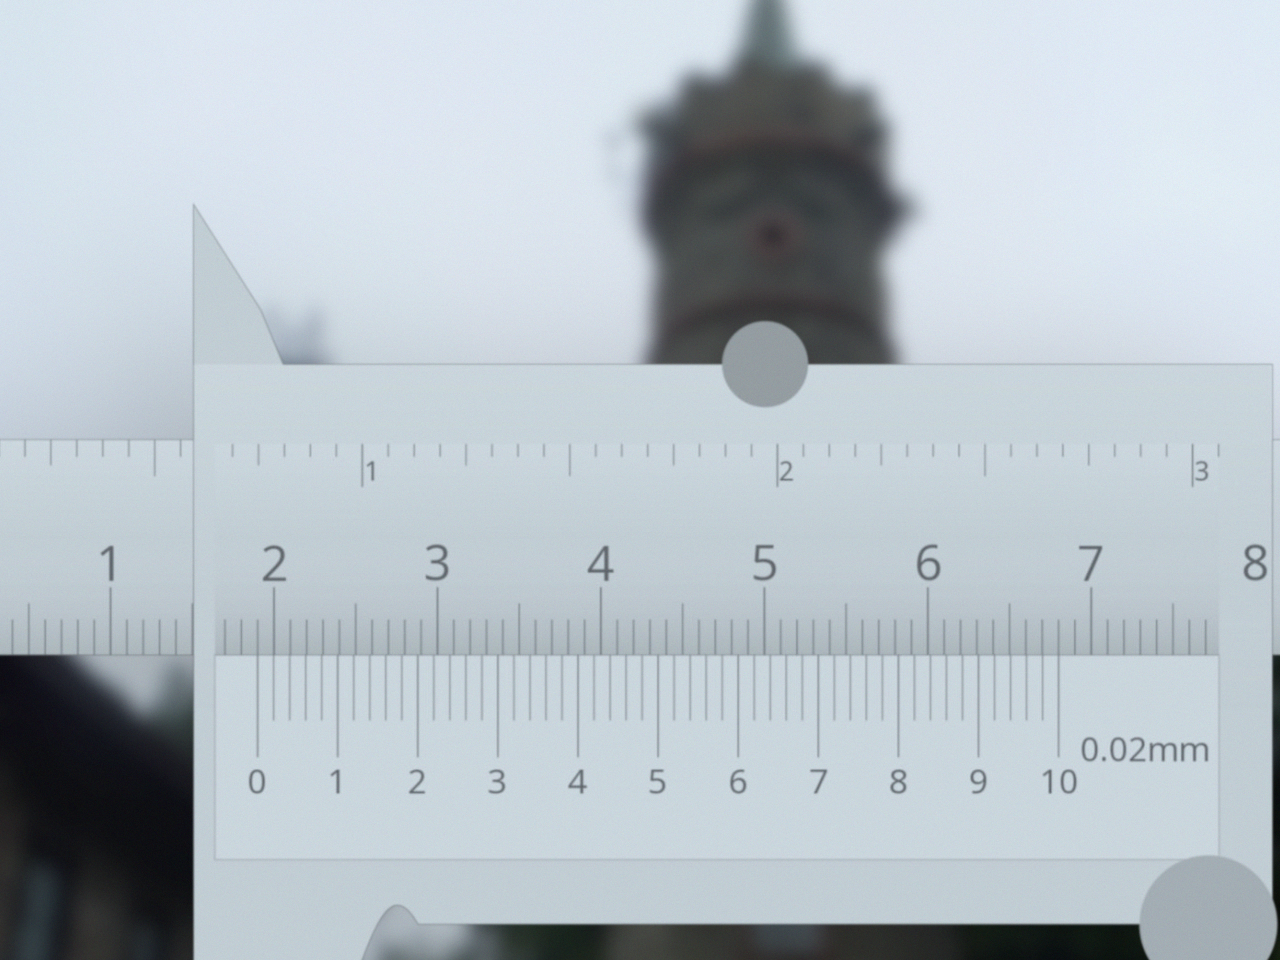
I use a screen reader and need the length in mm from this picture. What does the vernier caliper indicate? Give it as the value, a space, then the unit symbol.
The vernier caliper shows 19.0 mm
